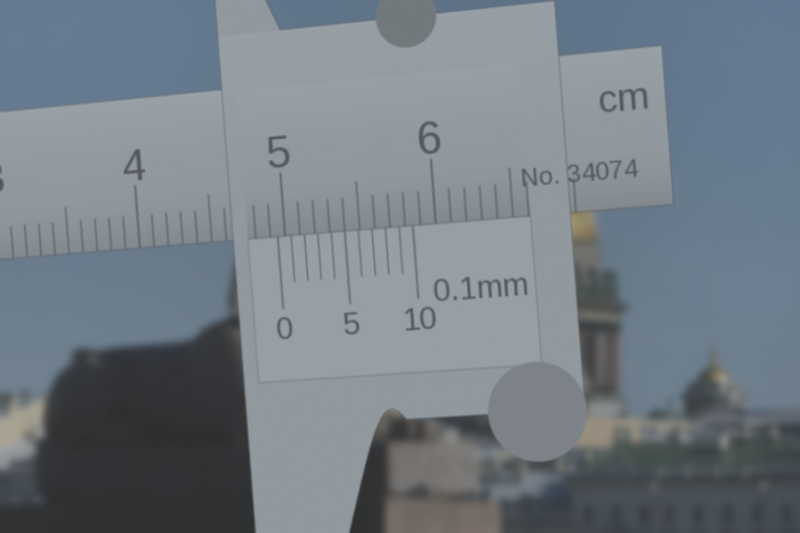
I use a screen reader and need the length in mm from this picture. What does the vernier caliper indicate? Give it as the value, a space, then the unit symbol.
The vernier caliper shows 49.5 mm
